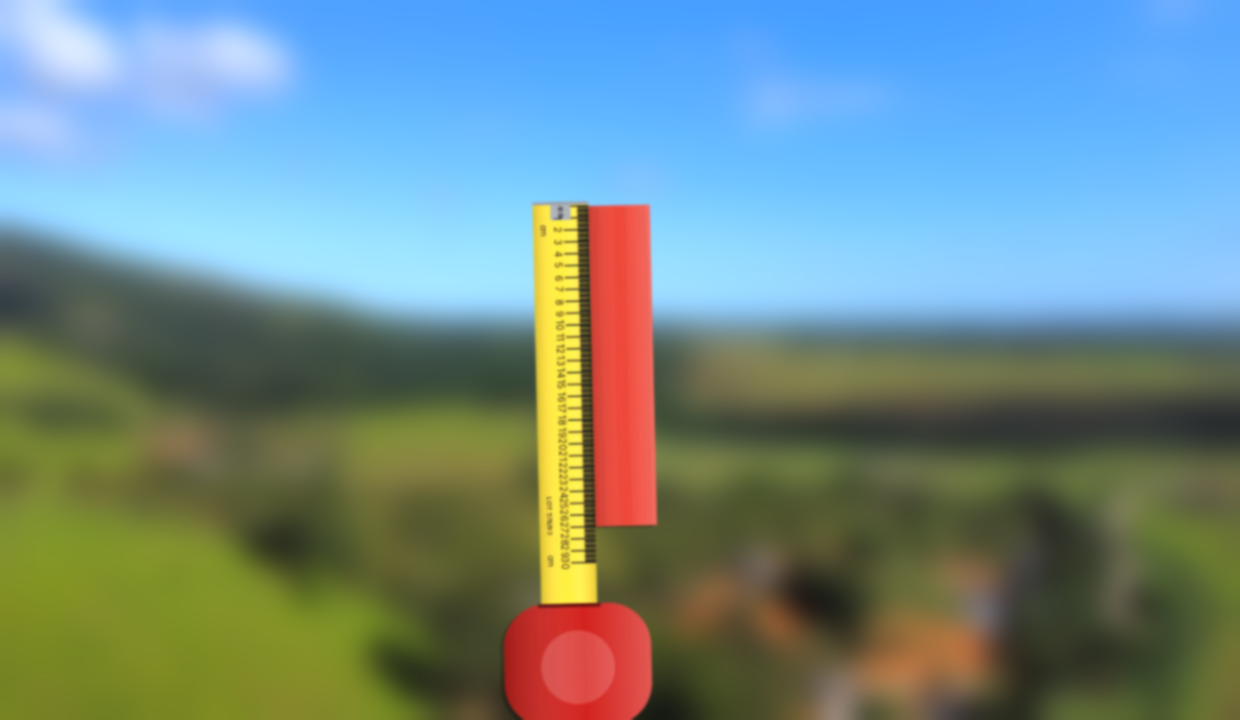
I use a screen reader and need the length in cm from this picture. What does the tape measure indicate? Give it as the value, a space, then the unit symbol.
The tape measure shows 27 cm
